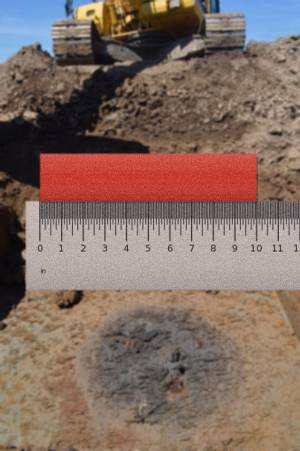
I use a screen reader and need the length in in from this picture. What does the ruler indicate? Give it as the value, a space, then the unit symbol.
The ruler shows 10 in
